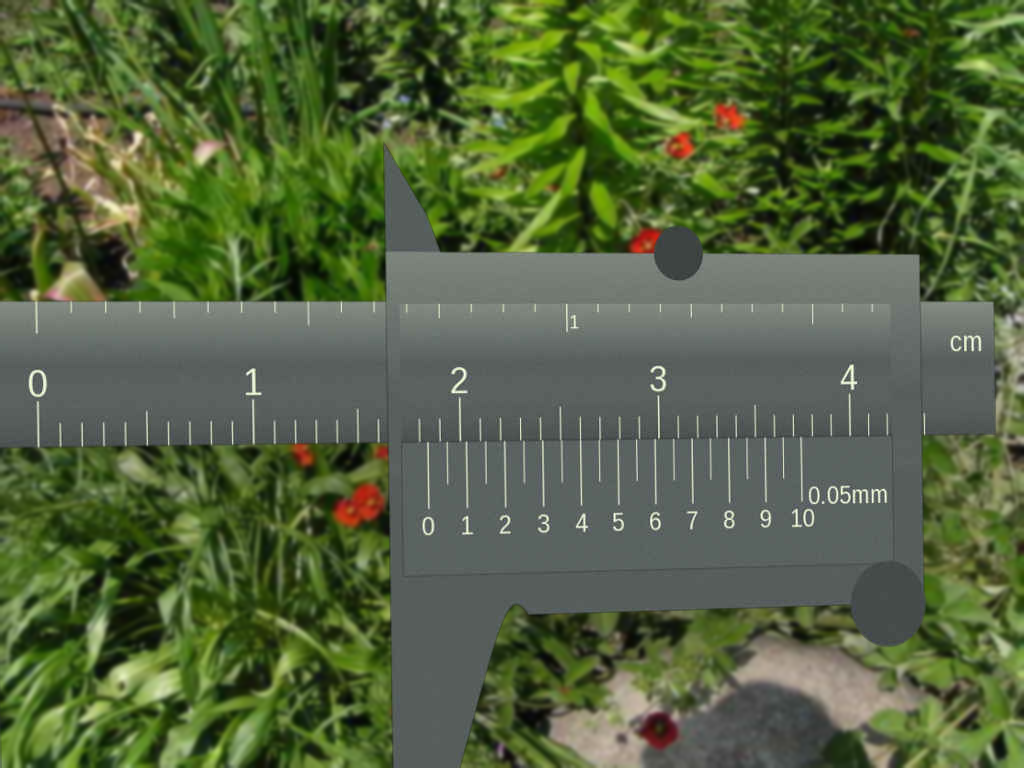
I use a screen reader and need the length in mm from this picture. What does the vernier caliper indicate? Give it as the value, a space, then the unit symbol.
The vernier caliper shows 18.4 mm
